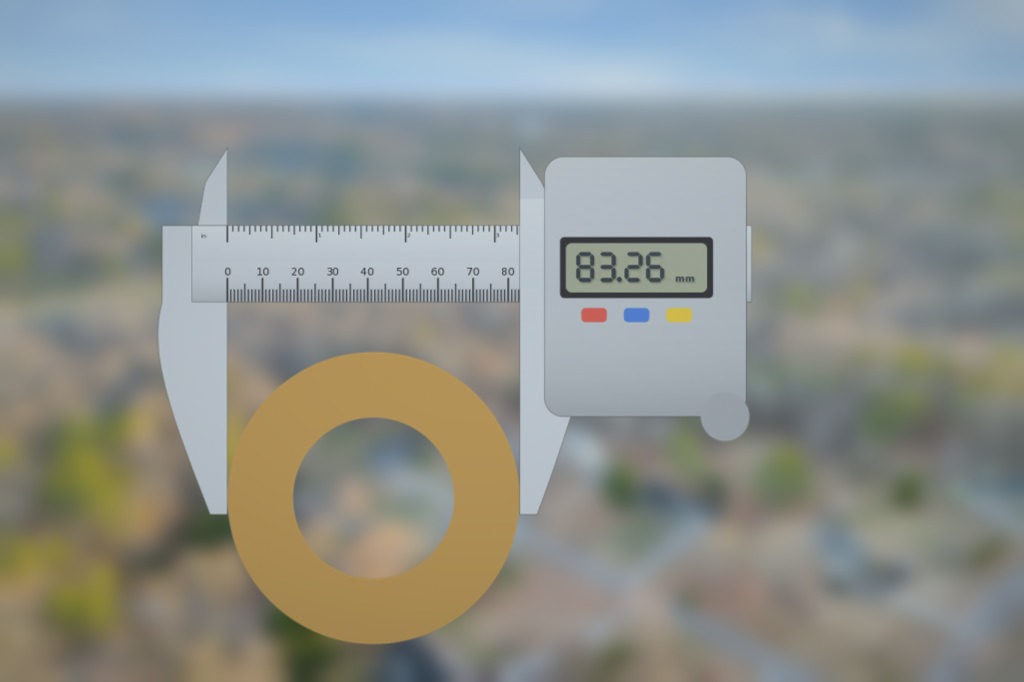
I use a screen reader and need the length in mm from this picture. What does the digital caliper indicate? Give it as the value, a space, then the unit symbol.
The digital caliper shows 83.26 mm
